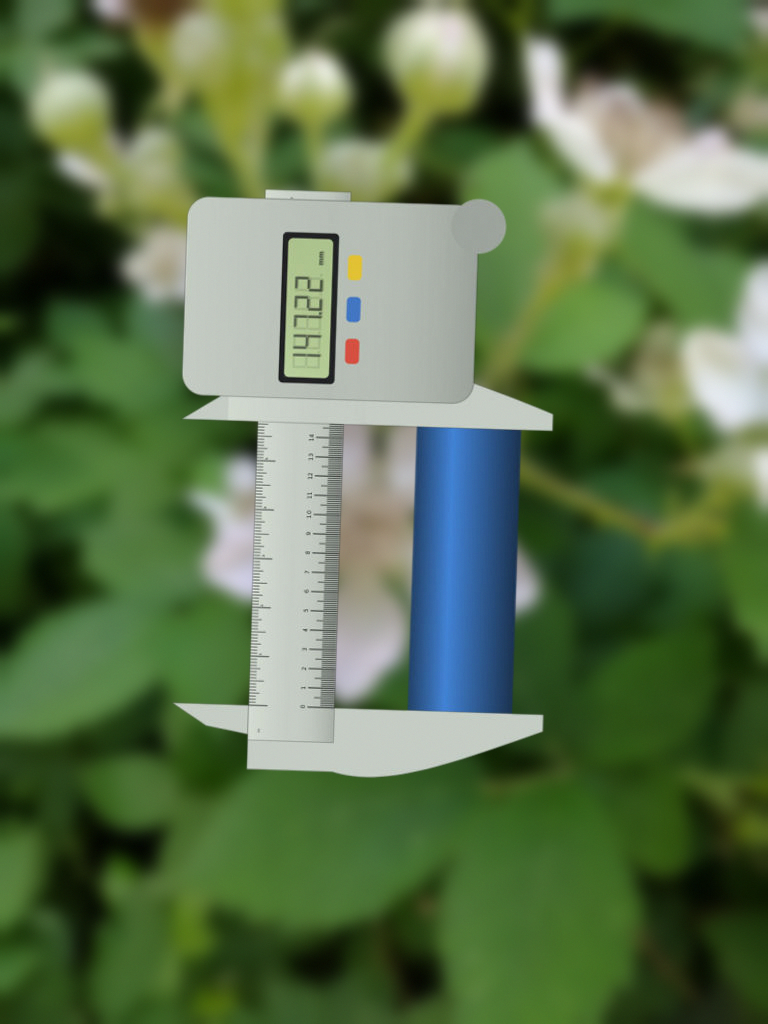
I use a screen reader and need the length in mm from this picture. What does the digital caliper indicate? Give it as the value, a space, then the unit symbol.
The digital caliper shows 147.22 mm
